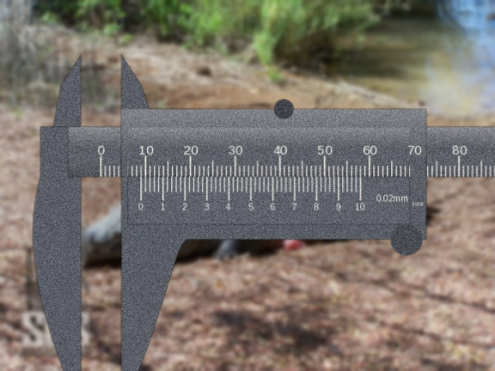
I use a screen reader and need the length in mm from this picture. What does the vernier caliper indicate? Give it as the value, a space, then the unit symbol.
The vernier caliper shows 9.0 mm
